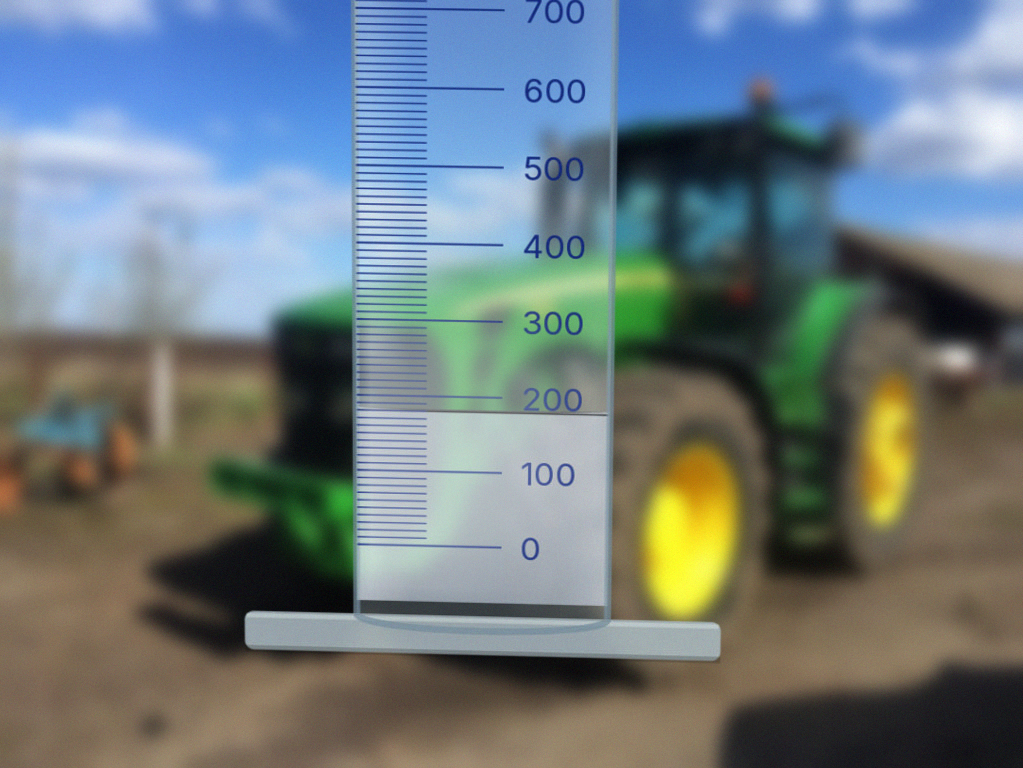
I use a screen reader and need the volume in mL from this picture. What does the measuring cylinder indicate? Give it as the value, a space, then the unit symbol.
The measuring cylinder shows 180 mL
